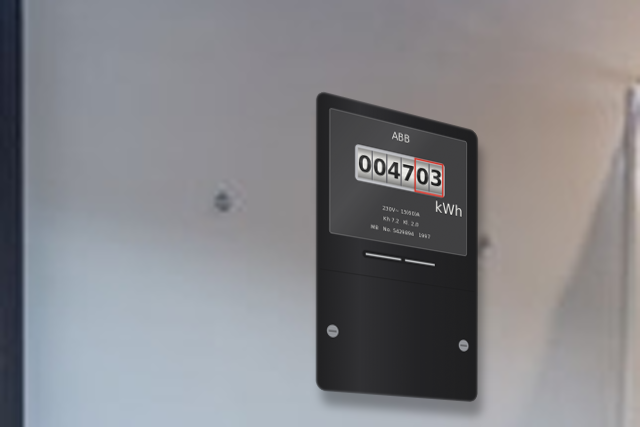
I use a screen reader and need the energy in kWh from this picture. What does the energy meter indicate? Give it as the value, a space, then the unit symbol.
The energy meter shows 47.03 kWh
